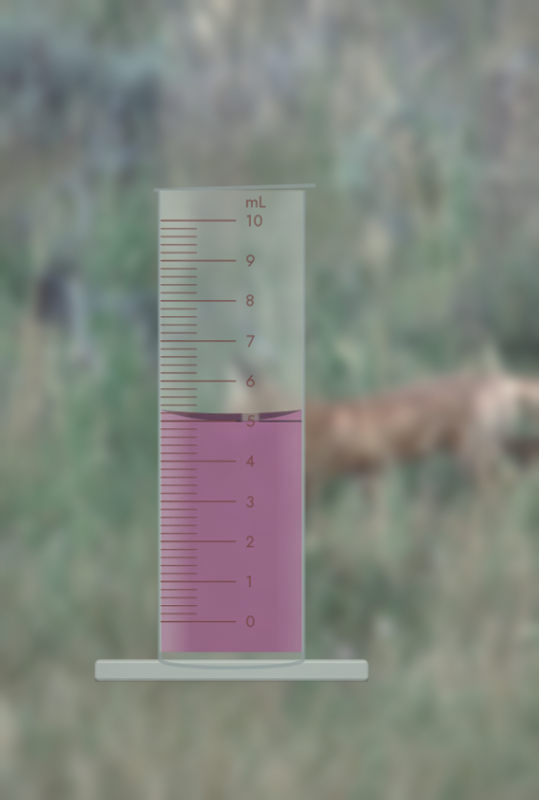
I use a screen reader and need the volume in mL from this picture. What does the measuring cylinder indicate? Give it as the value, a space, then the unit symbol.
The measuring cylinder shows 5 mL
